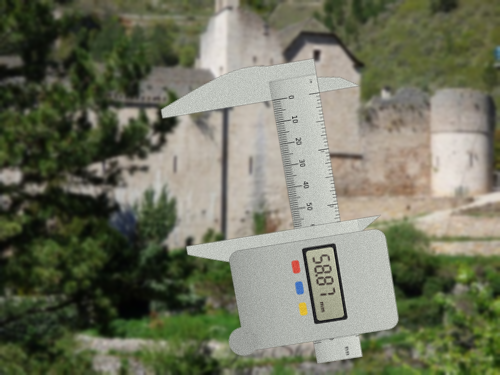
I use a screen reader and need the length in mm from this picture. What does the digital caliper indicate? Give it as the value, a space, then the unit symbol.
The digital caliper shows 58.87 mm
